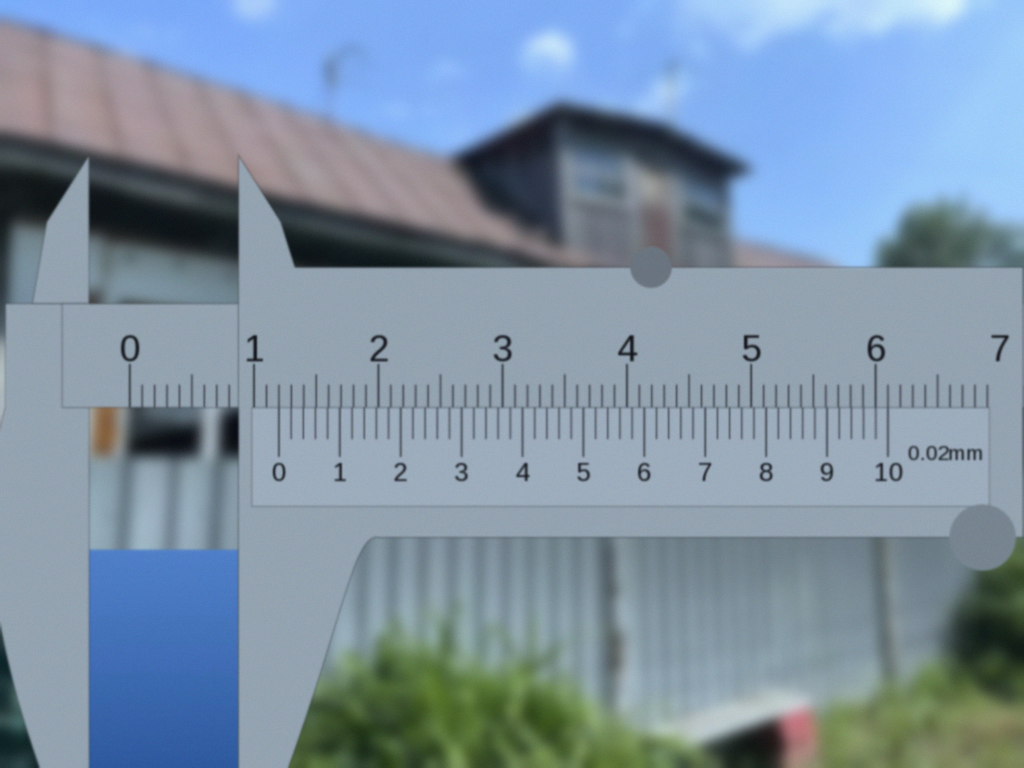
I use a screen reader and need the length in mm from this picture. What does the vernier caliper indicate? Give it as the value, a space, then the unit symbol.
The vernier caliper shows 12.0 mm
